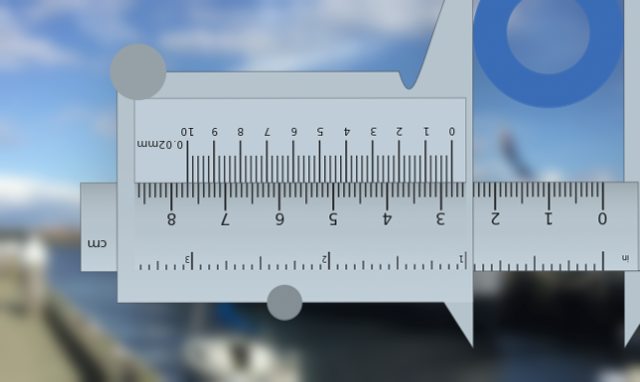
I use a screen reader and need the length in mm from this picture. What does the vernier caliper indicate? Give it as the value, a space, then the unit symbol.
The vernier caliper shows 28.0 mm
